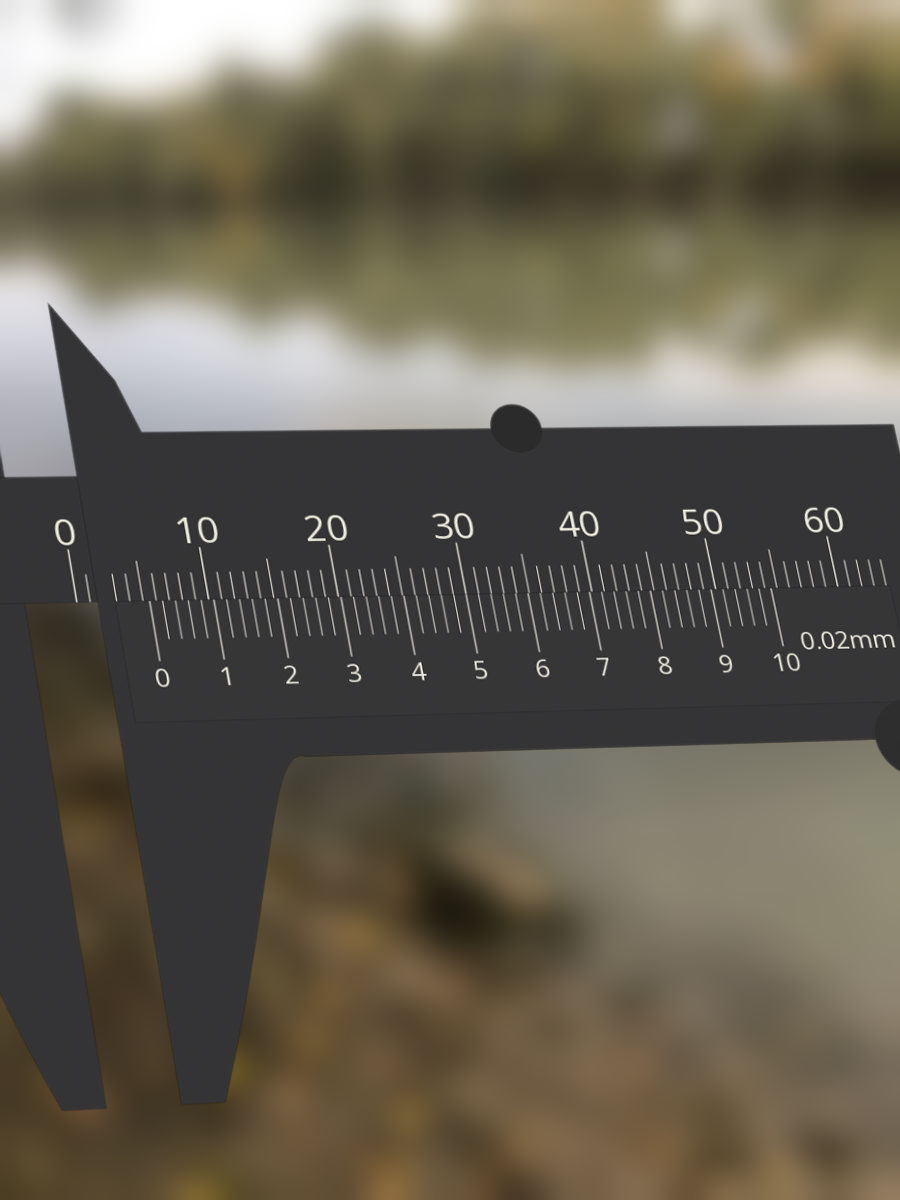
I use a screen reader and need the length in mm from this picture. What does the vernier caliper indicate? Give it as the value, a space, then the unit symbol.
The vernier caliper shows 5.5 mm
